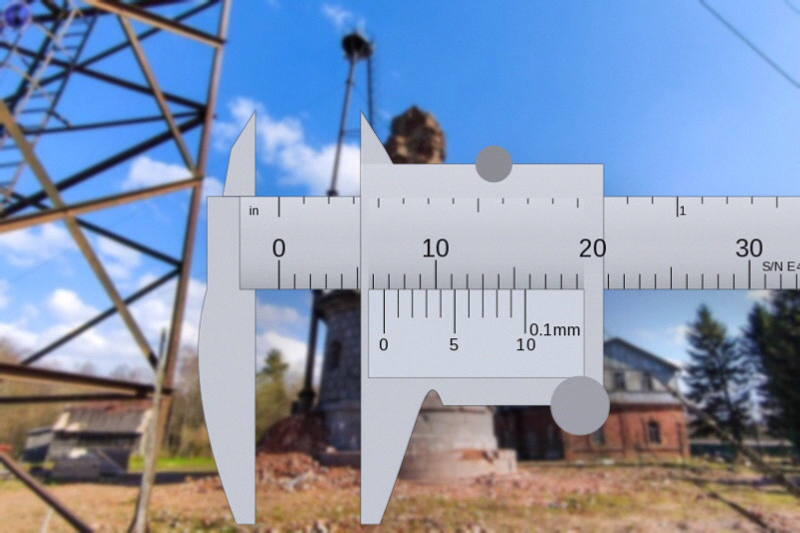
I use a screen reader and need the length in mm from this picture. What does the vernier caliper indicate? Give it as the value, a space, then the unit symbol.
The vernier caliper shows 6.7 mm
